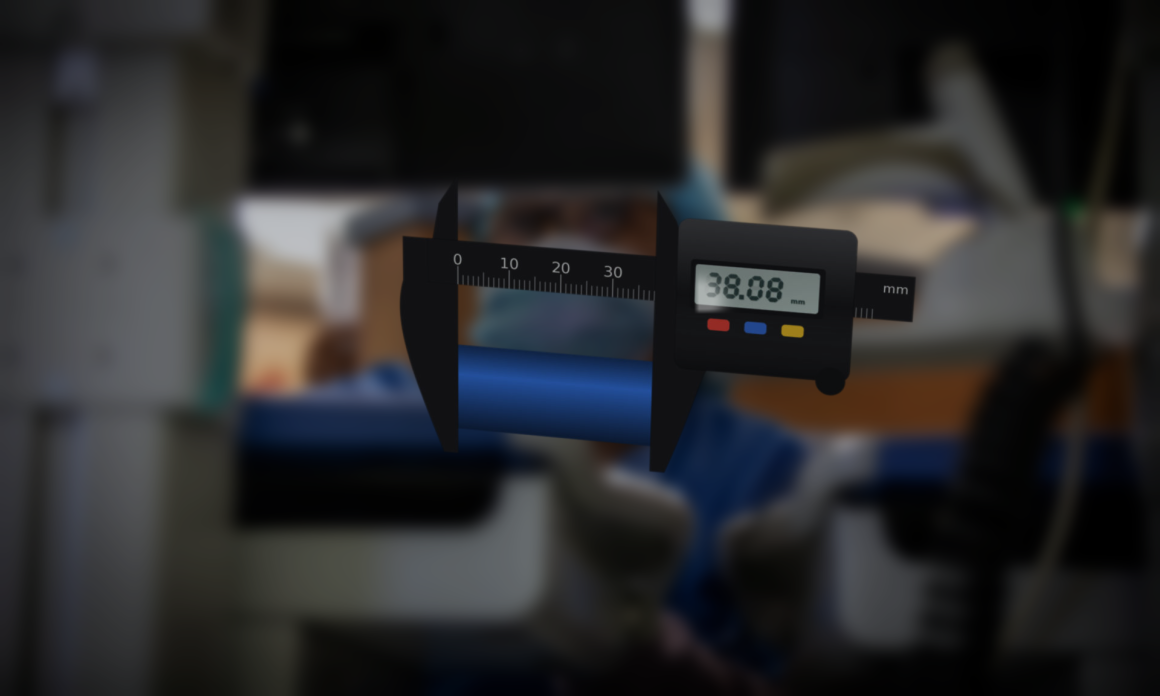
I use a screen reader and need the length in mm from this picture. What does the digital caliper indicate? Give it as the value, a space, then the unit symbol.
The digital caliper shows 38.08 mm
